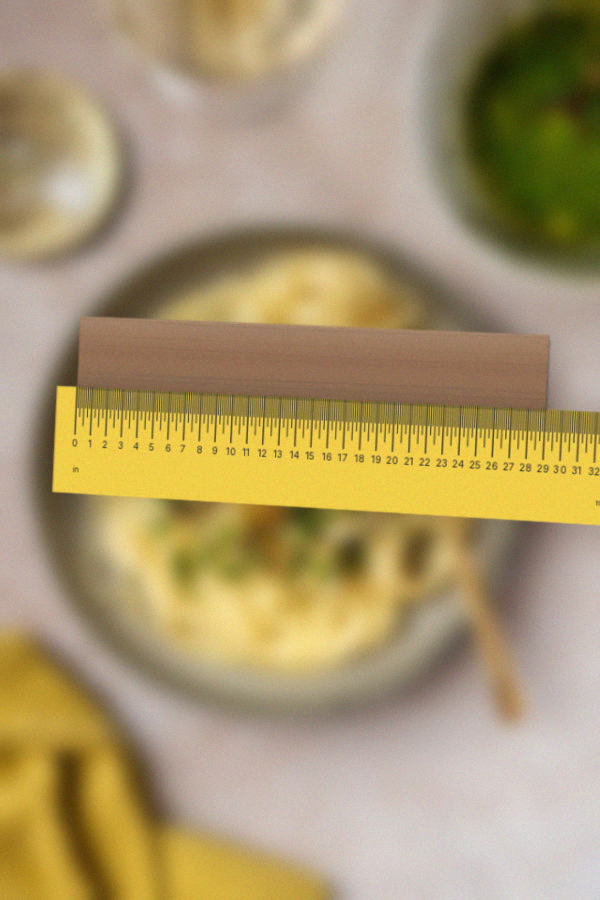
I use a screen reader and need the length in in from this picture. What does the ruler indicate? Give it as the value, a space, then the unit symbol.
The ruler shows 29 in
